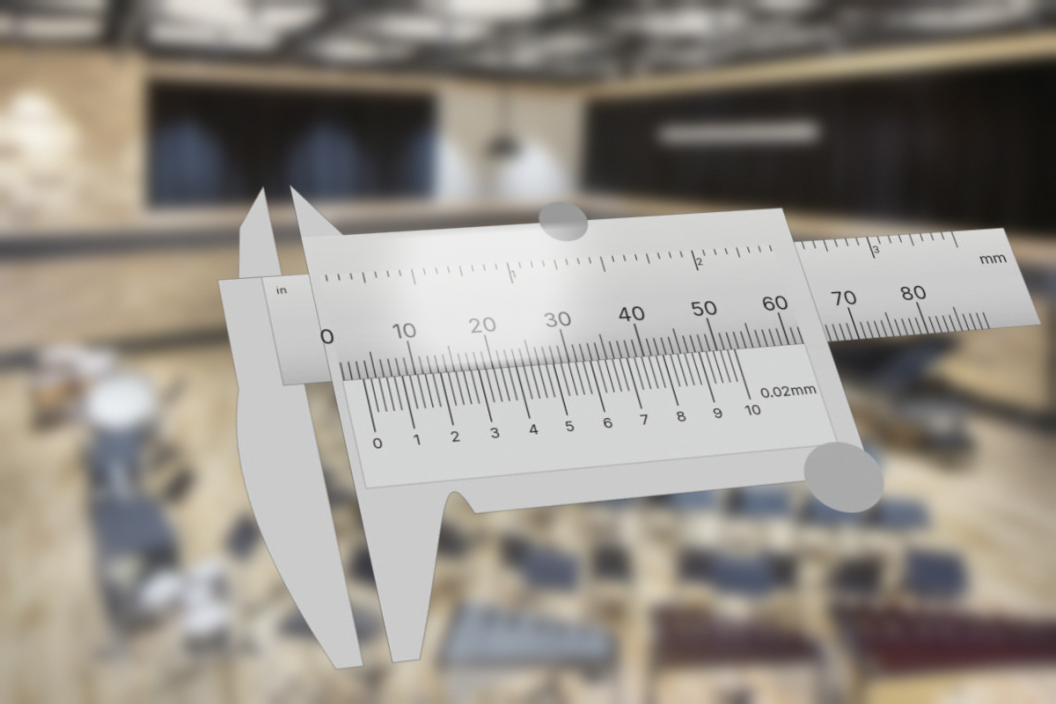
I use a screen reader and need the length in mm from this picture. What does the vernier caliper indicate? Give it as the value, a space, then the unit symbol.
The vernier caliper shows 3.4 mm
